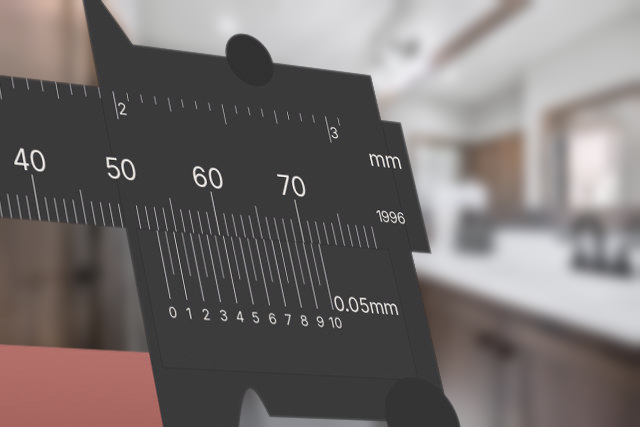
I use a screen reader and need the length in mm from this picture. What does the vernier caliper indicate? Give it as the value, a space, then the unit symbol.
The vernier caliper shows 52.8 mm
